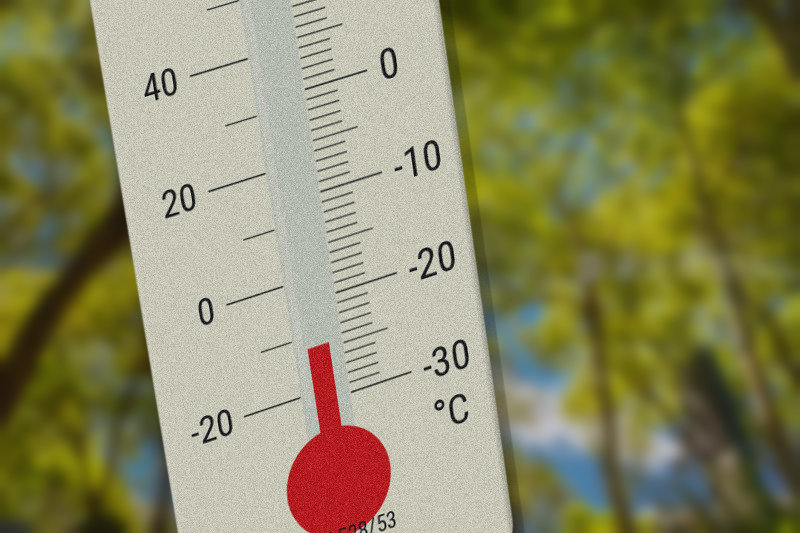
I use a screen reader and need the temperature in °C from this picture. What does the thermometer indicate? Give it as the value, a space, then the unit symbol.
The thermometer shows -24.5 °C
